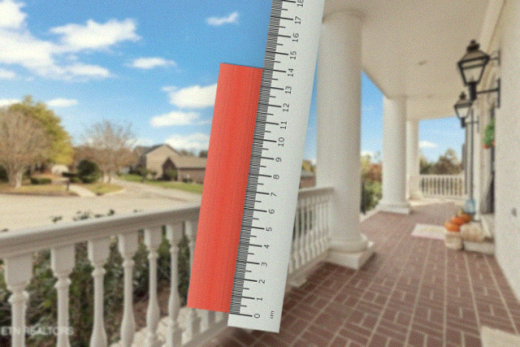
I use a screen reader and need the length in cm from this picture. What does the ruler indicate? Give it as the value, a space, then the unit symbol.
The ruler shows 14 cm
